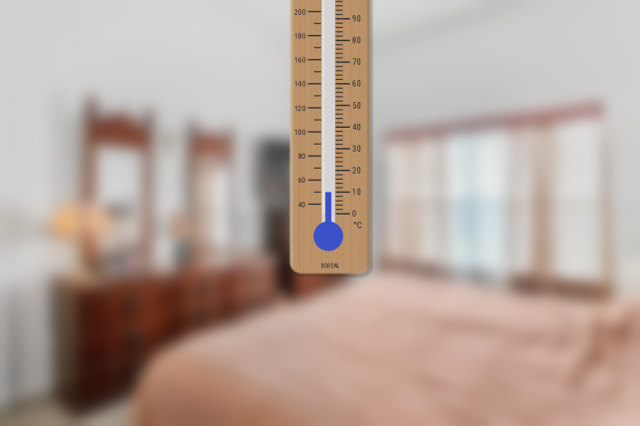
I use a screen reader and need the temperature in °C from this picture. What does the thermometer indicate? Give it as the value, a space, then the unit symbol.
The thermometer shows 10 °C
